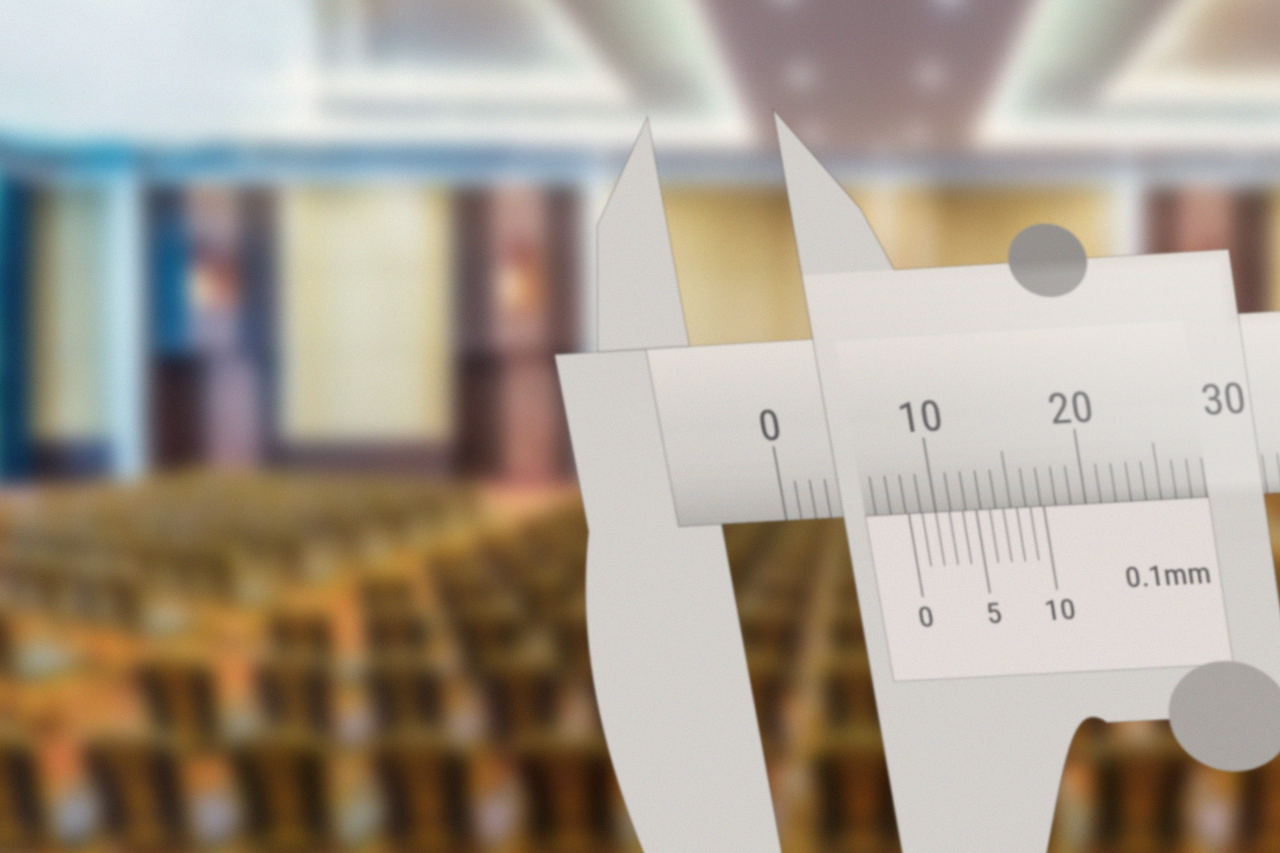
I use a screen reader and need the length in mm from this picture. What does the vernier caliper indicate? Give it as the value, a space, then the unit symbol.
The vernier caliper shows 8.2 mm
